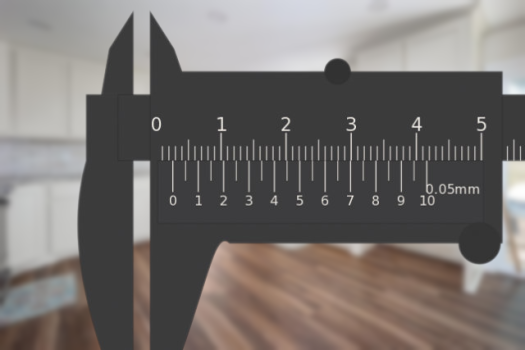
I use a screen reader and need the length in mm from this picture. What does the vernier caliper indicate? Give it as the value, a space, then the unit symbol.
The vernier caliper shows 2.6 mm
